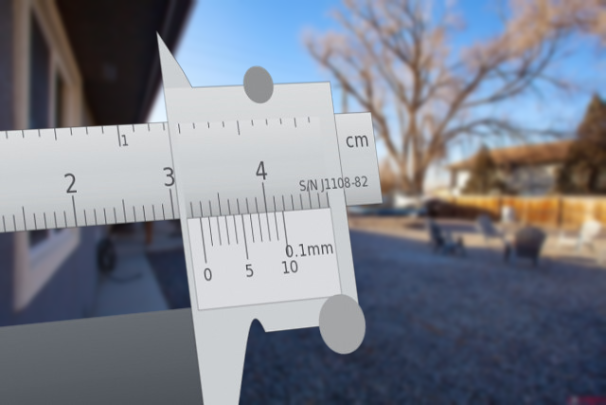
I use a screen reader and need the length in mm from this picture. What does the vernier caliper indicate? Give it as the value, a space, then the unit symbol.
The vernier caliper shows 32.8 mm
